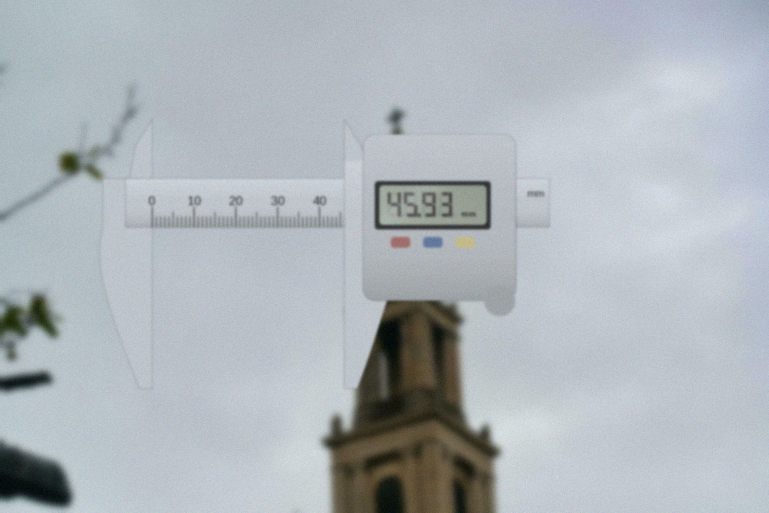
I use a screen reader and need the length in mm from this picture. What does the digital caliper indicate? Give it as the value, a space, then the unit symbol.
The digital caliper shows 45.93 mm
